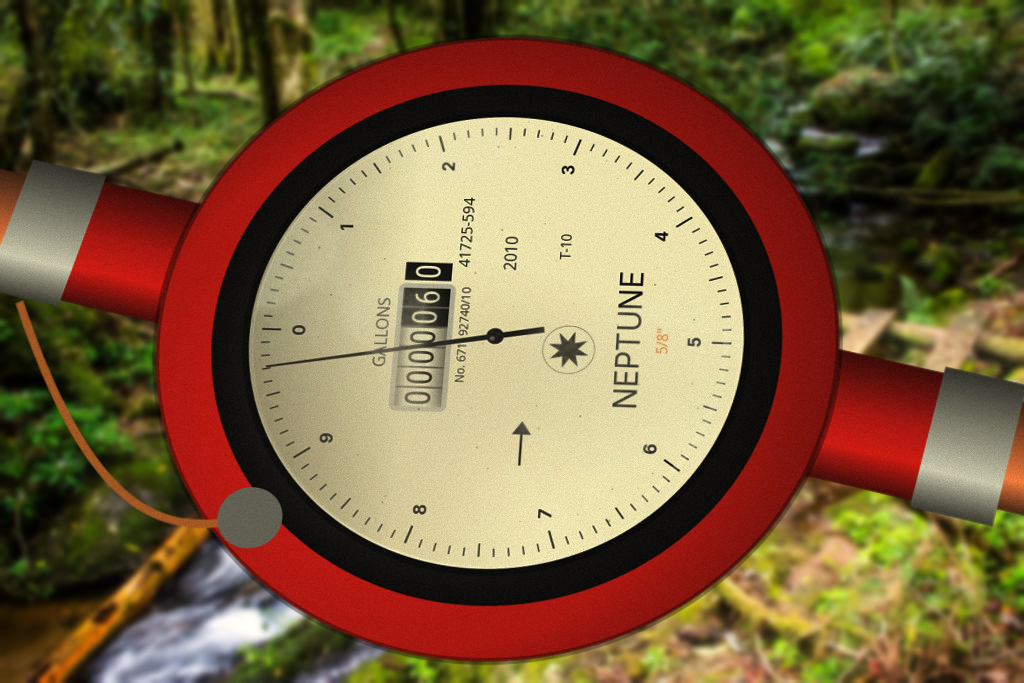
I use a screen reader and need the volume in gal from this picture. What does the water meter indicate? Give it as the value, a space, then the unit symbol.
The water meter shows 59.7 gal
